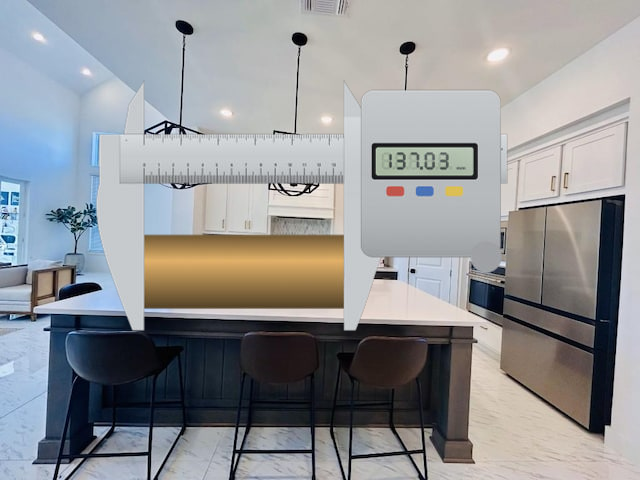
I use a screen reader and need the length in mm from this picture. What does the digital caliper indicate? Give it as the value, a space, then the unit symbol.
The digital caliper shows 137.03 mm
